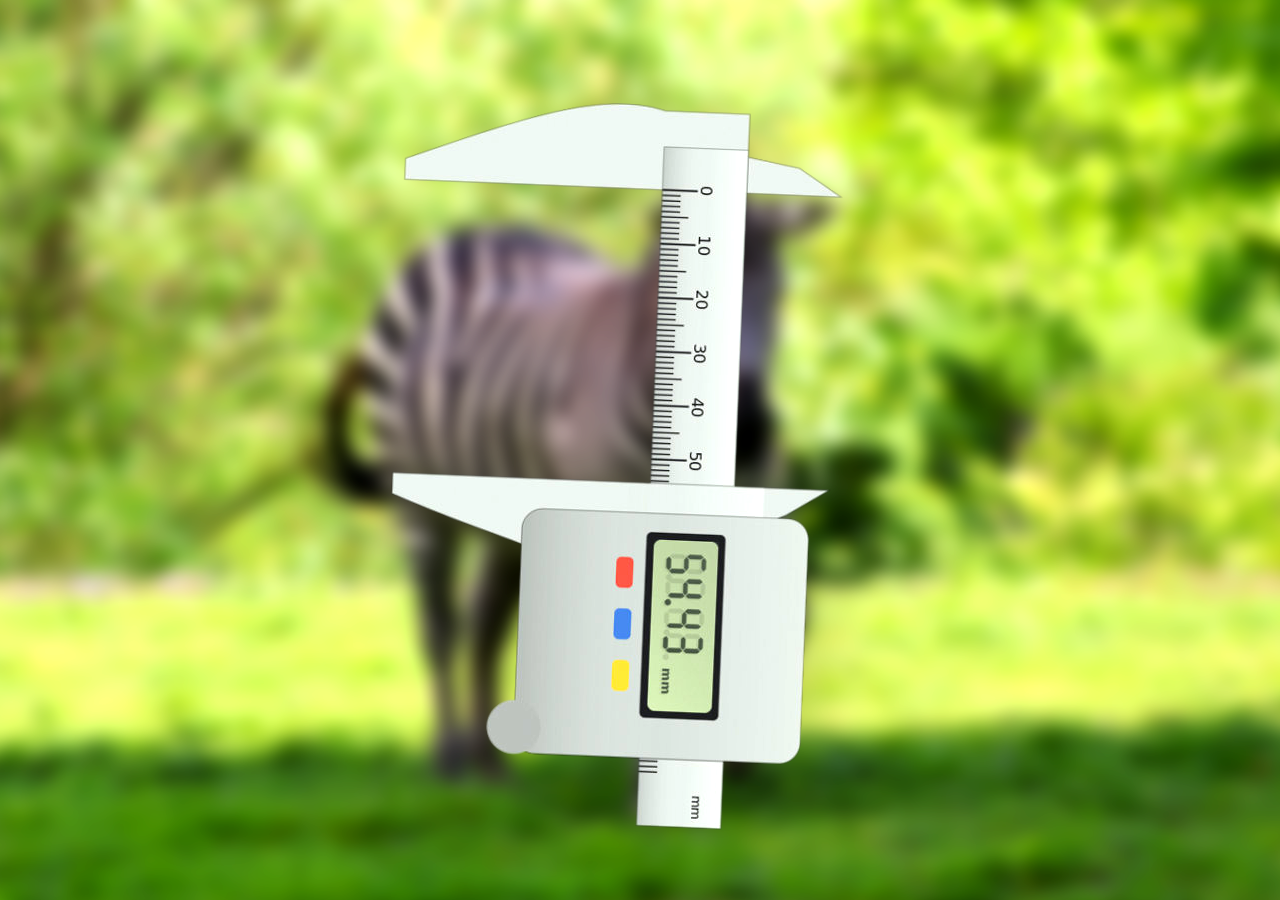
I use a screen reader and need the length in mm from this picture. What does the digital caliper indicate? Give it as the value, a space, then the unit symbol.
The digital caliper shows 54.43 mm
